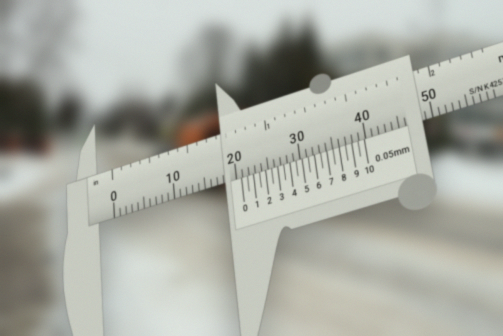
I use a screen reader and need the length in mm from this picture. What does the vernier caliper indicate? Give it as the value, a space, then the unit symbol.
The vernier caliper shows 20.8 mm
